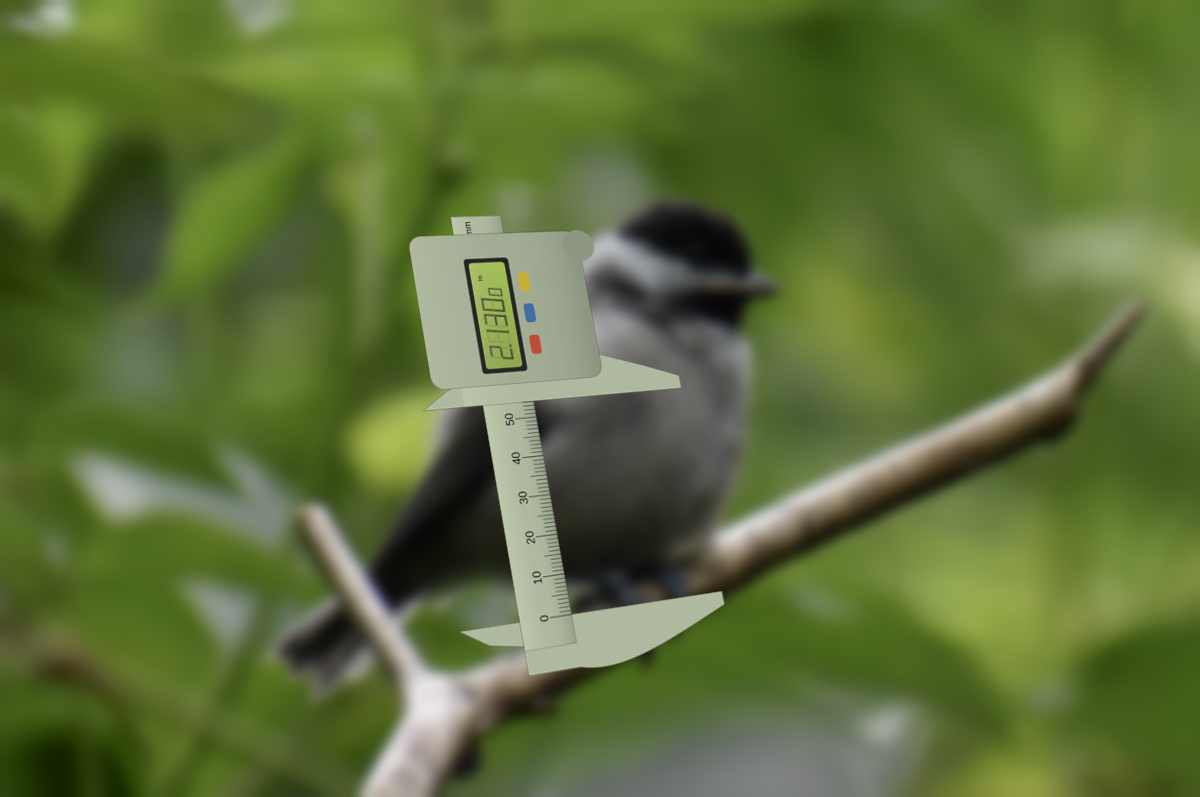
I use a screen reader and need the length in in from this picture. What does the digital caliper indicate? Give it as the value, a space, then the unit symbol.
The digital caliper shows 2.1300 in
